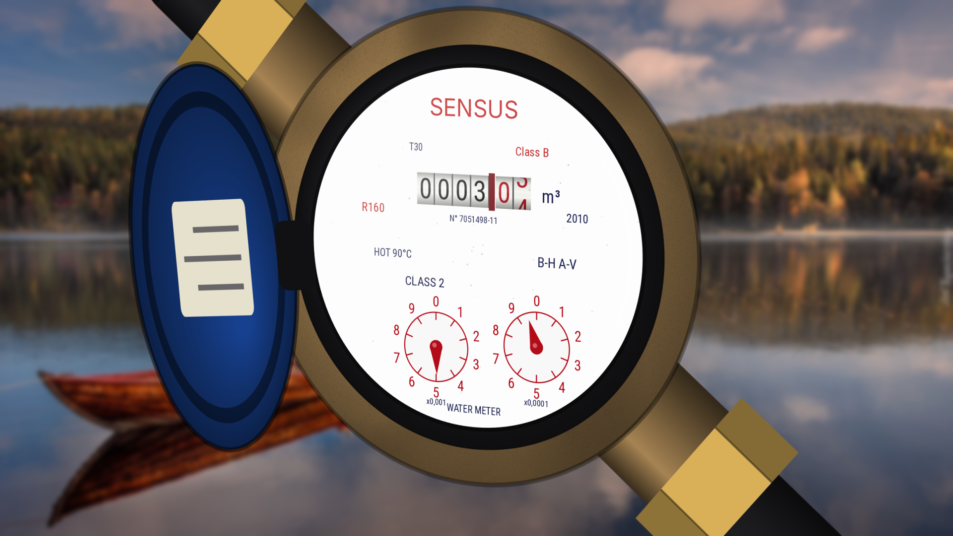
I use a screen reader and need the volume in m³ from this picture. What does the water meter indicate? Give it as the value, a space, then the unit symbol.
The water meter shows 3.0349 m³
